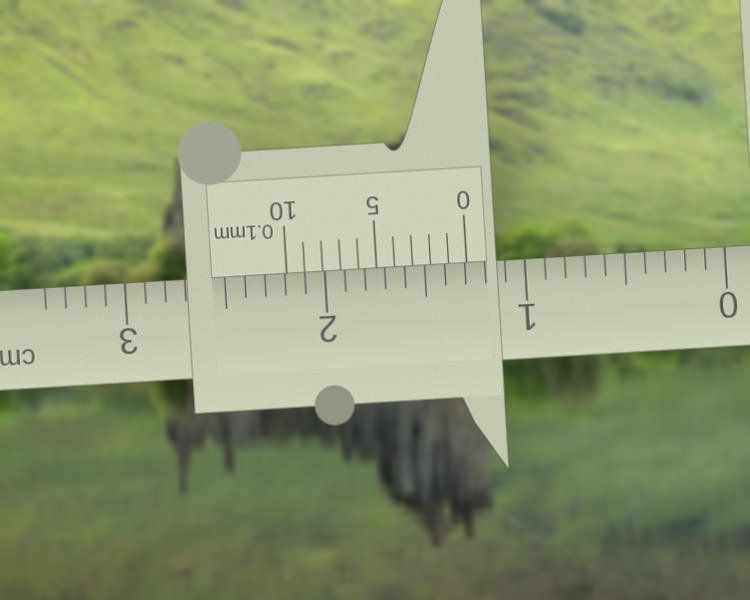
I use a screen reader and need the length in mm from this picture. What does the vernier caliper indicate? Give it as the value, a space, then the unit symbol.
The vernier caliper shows 12.9 mm
